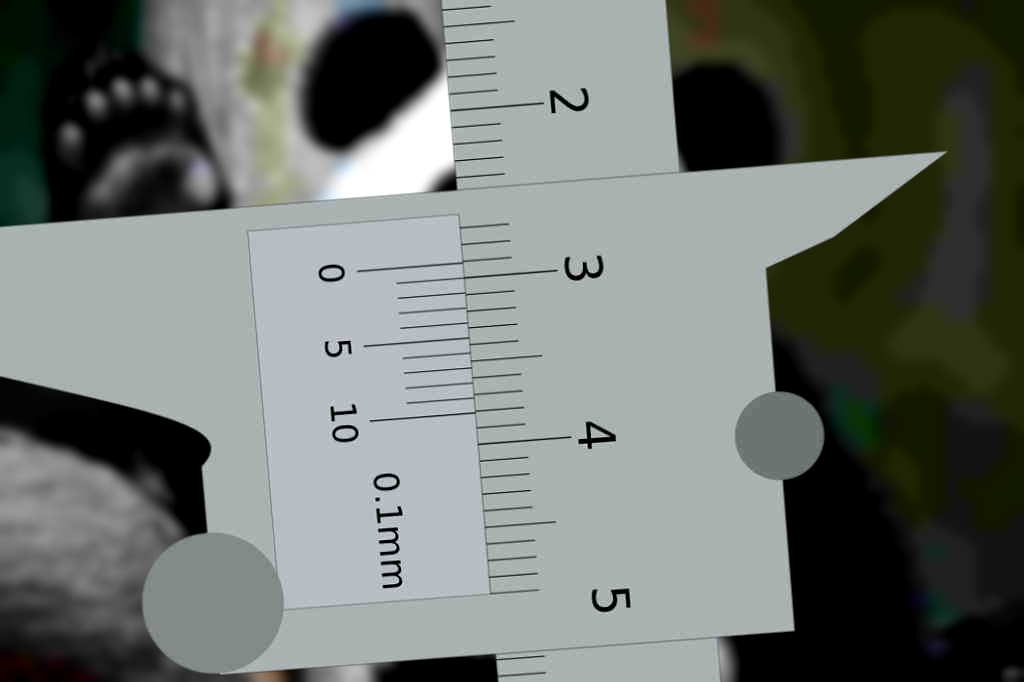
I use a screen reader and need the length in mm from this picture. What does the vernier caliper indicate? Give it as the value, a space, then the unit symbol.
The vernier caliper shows 29.1 mm
